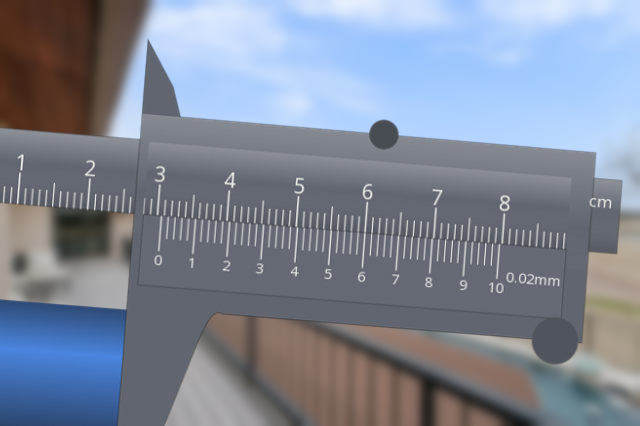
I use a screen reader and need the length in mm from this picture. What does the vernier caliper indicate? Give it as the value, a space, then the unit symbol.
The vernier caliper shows 30.6 mm
